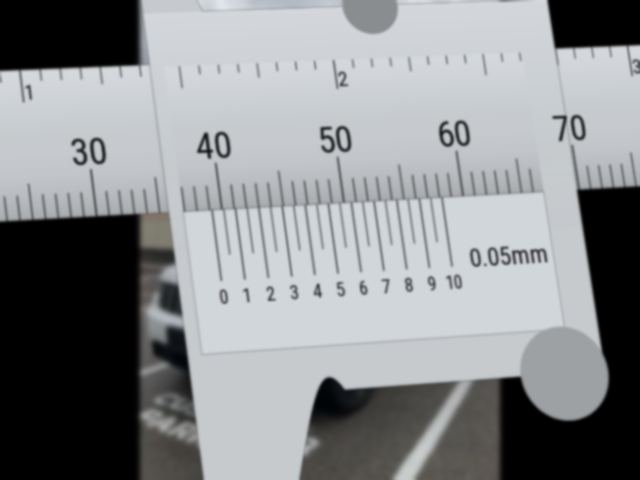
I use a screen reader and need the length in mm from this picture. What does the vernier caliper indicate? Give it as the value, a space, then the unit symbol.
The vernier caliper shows 39.2 mm
